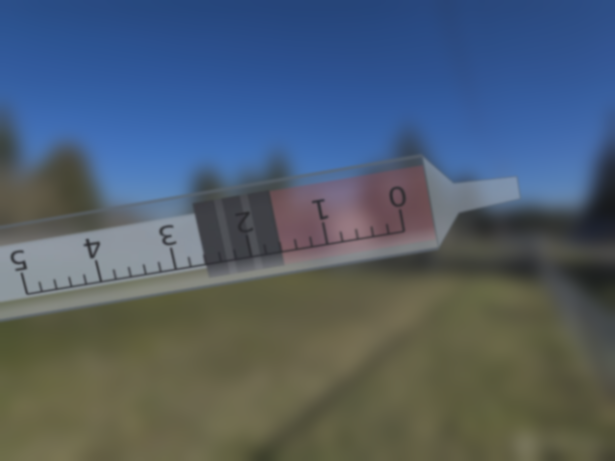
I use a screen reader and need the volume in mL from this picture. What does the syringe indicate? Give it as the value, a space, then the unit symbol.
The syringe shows 1.6 mL
